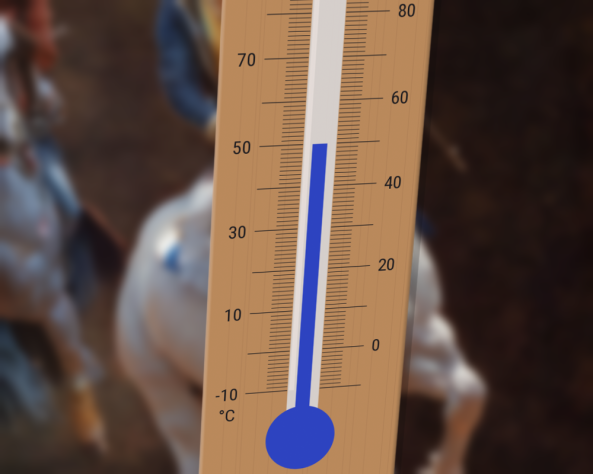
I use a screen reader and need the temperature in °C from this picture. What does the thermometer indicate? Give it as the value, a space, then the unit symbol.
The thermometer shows 50 °C
